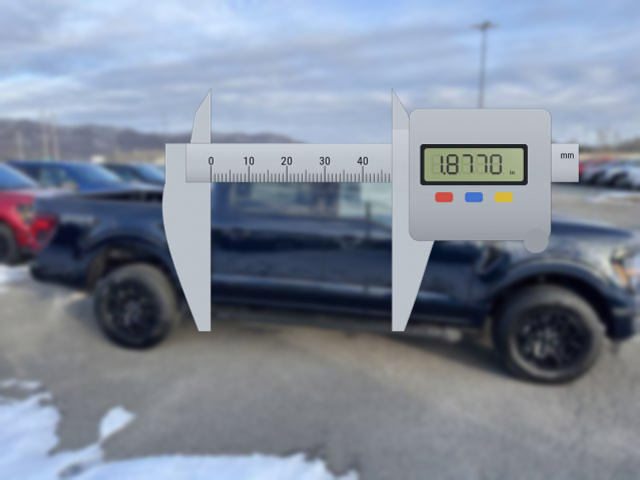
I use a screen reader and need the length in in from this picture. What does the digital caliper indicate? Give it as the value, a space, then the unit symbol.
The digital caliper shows 1.8770 in
